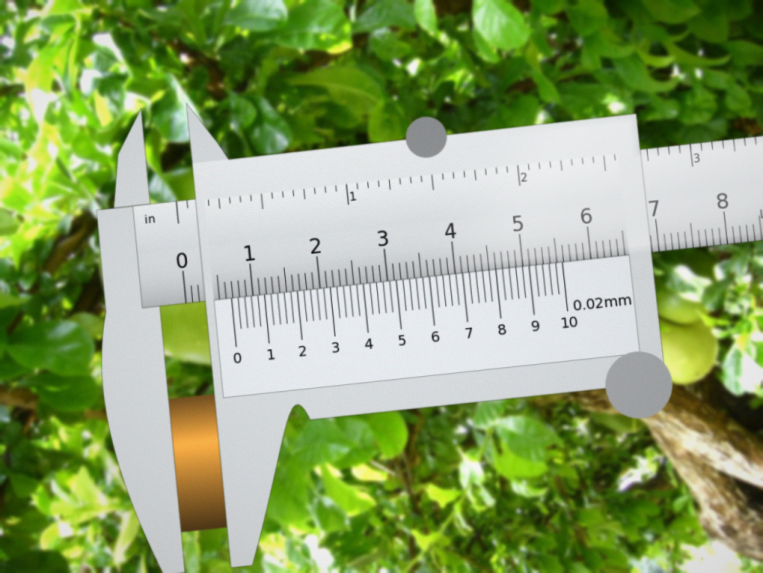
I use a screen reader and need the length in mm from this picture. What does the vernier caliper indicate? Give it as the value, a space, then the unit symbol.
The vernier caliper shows 6.8 mm
